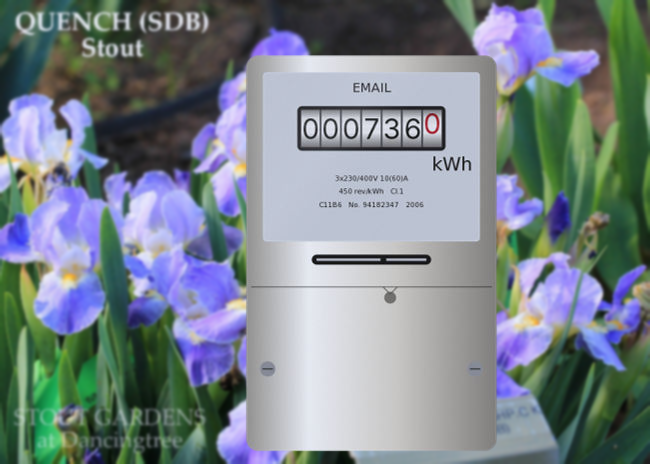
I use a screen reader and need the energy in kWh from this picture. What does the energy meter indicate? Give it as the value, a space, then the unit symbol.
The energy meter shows 736.0 kWh
